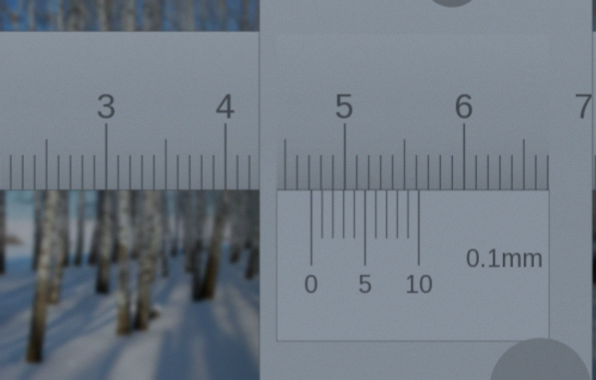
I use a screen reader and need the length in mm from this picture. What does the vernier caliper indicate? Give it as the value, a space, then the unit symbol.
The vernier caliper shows 47.2 mm
